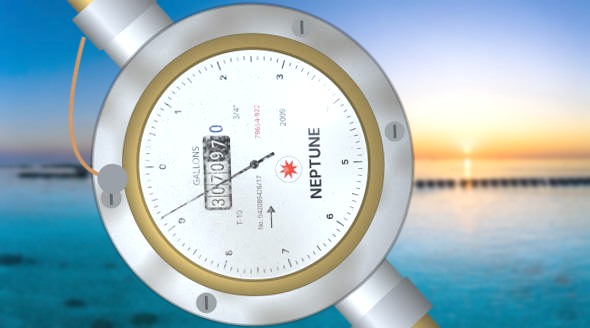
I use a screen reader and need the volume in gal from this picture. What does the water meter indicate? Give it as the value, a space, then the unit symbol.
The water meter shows 3070969.2 gal
